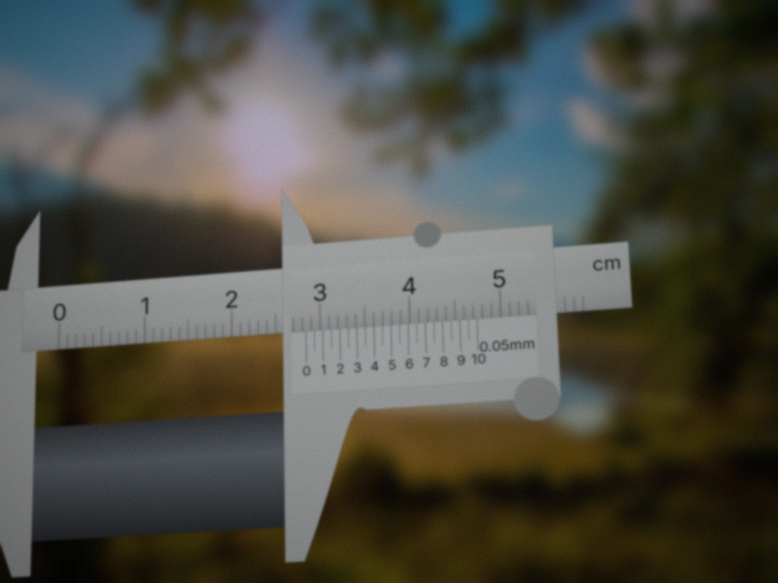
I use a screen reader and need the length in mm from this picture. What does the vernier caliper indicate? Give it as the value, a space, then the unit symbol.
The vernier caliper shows 28.4 mm
